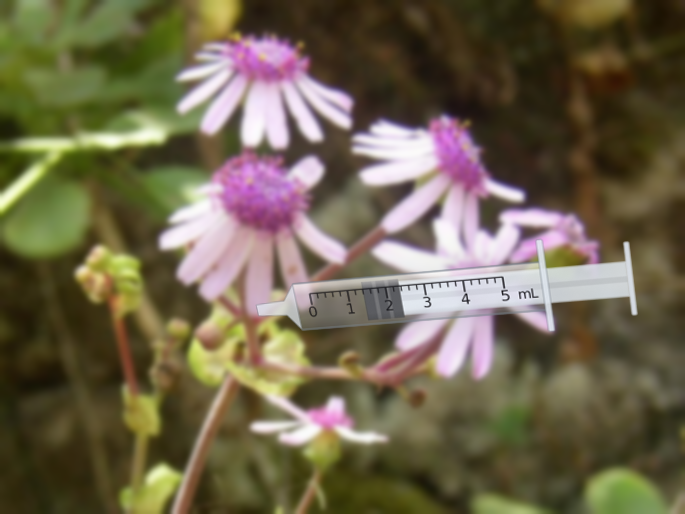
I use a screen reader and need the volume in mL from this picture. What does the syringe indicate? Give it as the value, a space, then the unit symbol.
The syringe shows 1.4 mL
